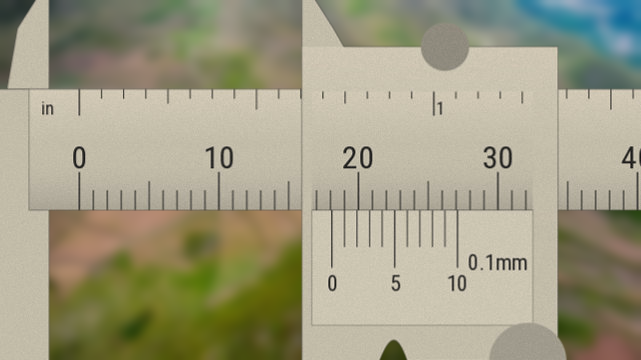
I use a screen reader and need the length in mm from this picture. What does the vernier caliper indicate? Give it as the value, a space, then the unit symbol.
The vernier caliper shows 18.1 mm
